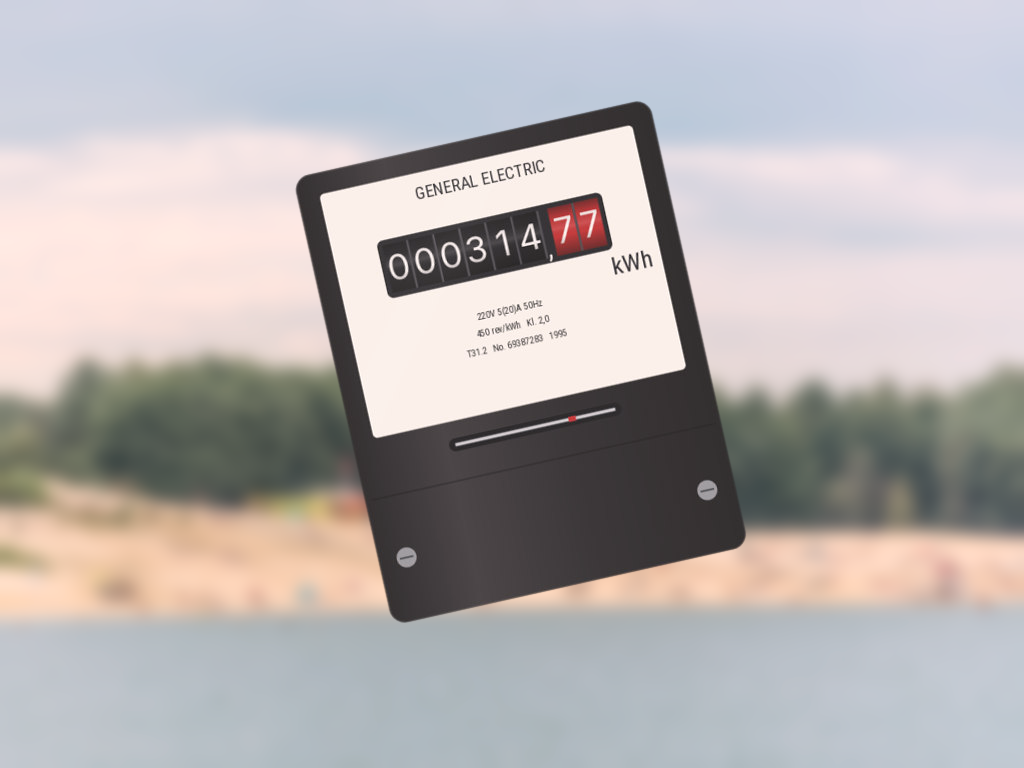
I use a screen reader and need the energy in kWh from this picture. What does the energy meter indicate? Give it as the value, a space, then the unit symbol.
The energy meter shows 314.77 kWh
